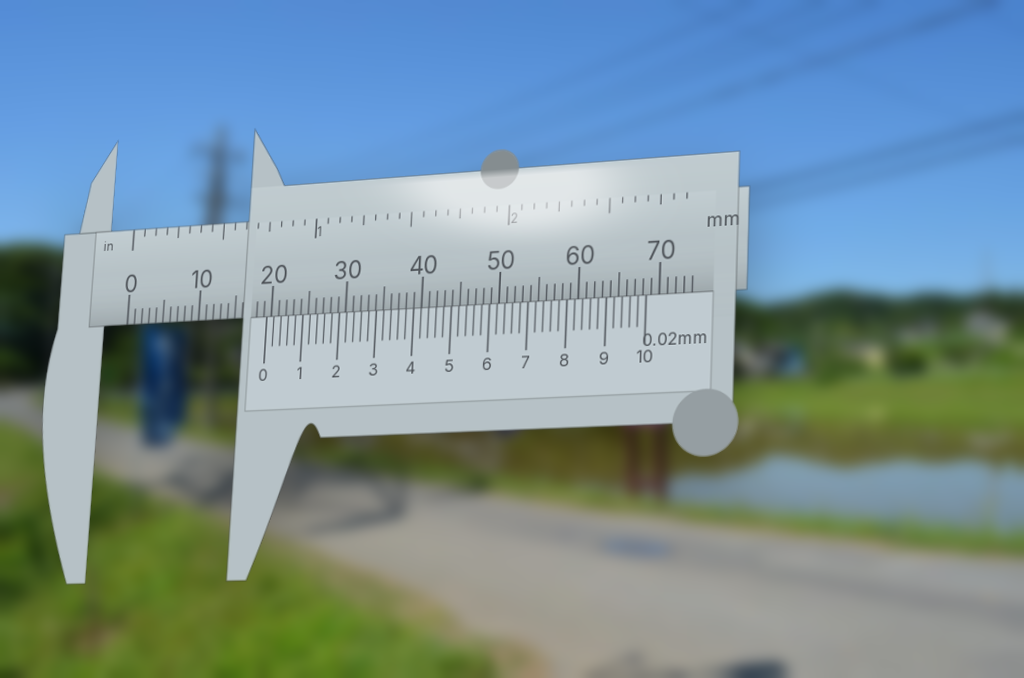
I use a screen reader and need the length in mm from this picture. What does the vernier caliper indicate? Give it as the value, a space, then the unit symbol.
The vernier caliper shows 19.4 mm
